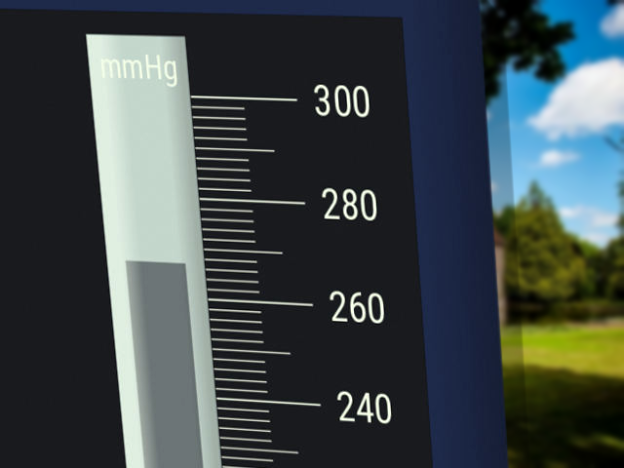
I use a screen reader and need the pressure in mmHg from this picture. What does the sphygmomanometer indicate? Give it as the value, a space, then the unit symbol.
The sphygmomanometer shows 267 mmHg
